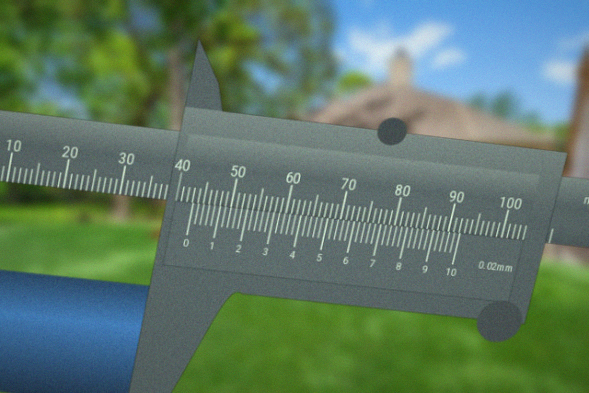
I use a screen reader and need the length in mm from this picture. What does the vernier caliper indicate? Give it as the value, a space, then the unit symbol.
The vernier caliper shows 43.2 mm
